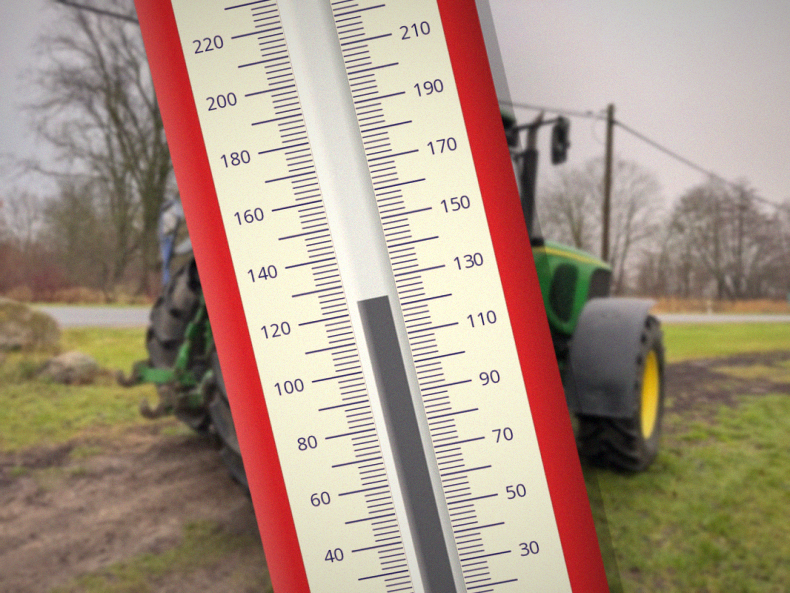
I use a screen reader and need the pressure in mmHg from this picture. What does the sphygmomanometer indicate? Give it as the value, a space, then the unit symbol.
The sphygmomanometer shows 124 mmHg
